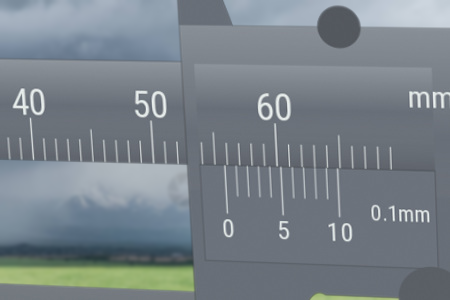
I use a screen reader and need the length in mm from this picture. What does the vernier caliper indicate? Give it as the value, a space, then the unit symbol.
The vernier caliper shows 55.8 mm
